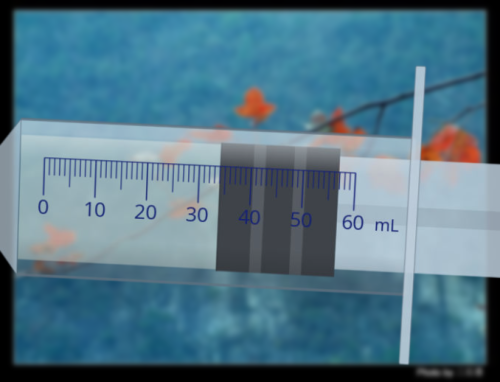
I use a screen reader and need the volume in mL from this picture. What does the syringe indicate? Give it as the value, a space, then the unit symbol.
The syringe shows 34 mL
